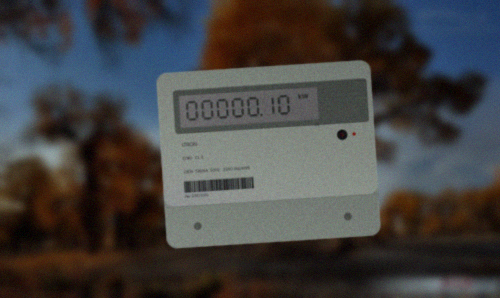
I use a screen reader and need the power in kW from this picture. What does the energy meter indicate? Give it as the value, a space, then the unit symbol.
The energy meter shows 0.10 kW
